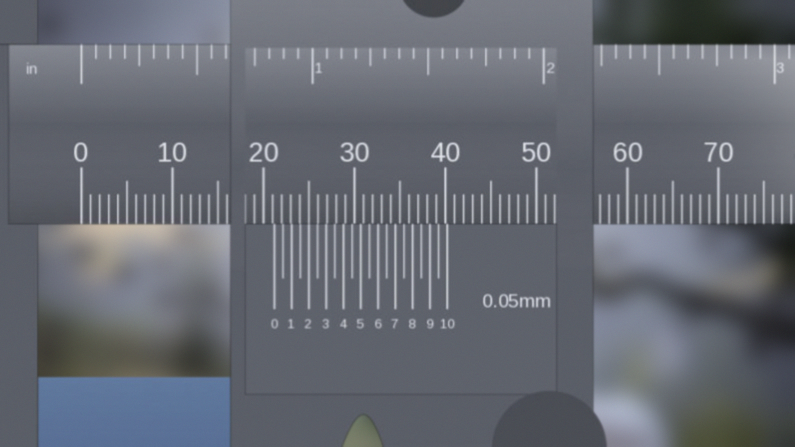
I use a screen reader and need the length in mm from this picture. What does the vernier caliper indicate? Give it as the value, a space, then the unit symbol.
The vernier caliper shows 21.2 mm
